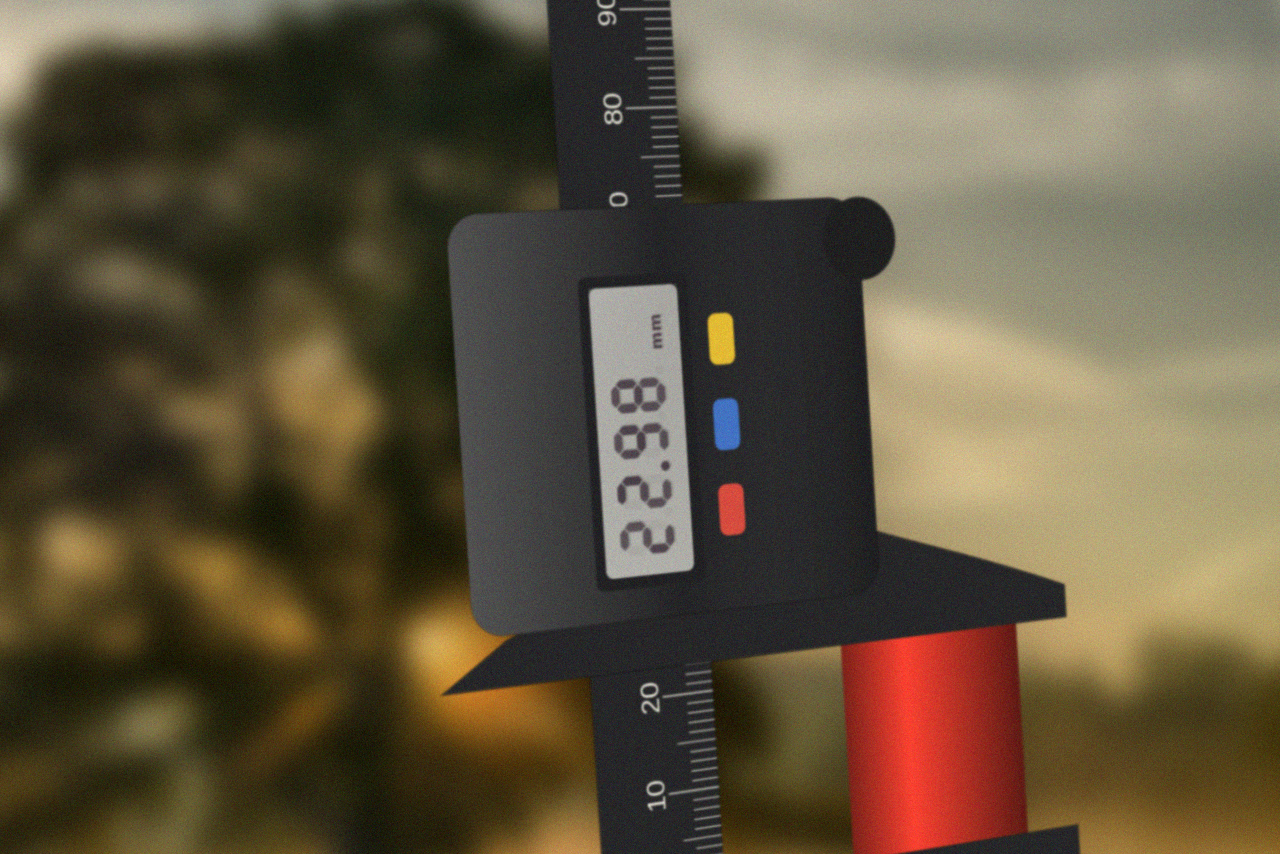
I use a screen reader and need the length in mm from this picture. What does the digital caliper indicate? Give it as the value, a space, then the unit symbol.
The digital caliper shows 22.98 mm
